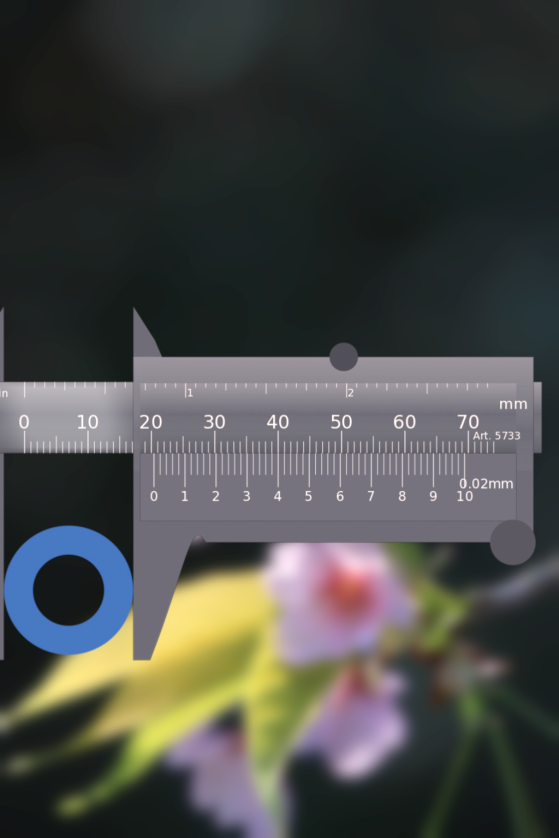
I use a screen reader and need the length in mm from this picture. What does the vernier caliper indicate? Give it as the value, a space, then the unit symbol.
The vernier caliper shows 20.4 mm
